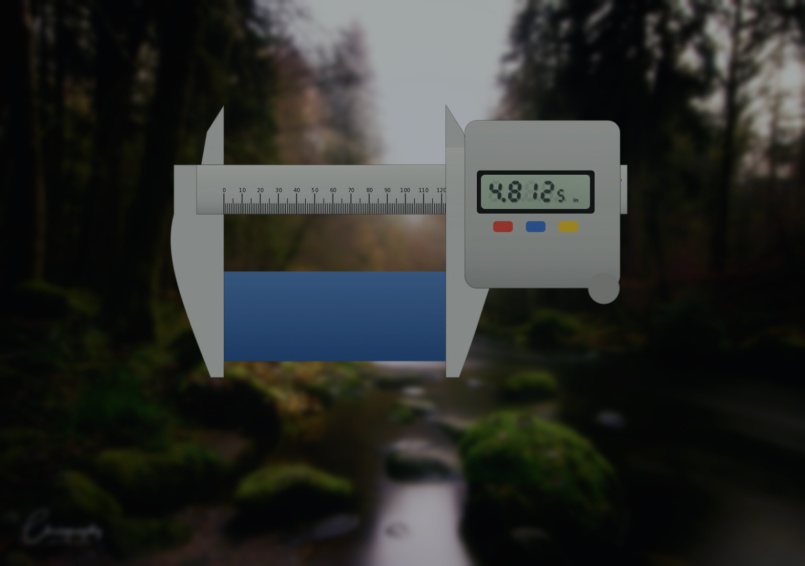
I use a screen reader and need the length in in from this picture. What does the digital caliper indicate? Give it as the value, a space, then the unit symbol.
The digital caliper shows 4.8125 in
